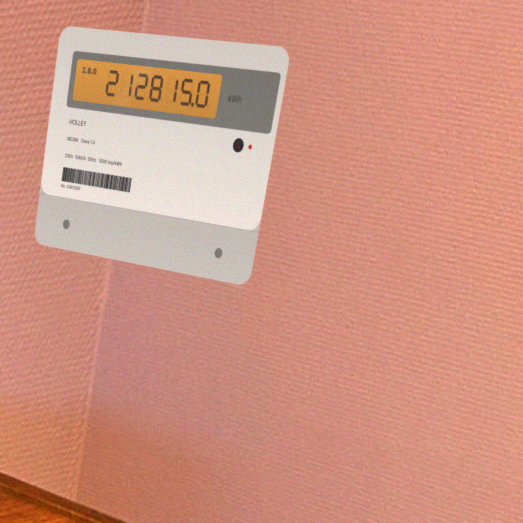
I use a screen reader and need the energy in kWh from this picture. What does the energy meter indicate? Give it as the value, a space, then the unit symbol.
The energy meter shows 212815.0 kWh
